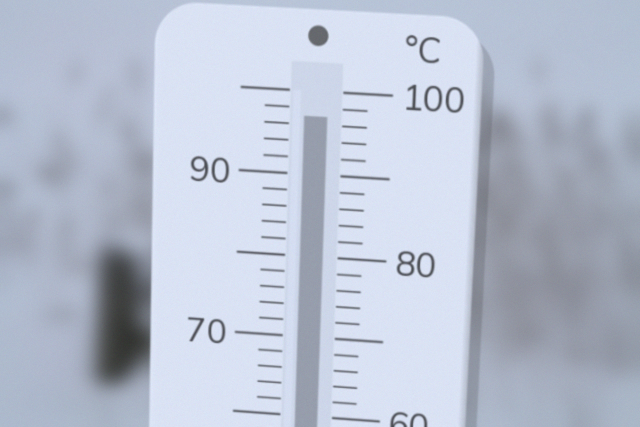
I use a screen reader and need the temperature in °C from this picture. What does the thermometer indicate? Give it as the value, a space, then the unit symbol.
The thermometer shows 97 °C
